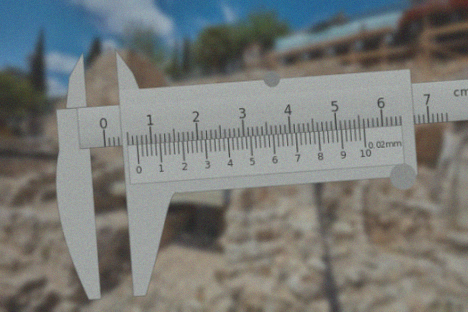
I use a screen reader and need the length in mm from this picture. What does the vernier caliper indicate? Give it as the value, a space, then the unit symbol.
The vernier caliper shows 7.0 mm
